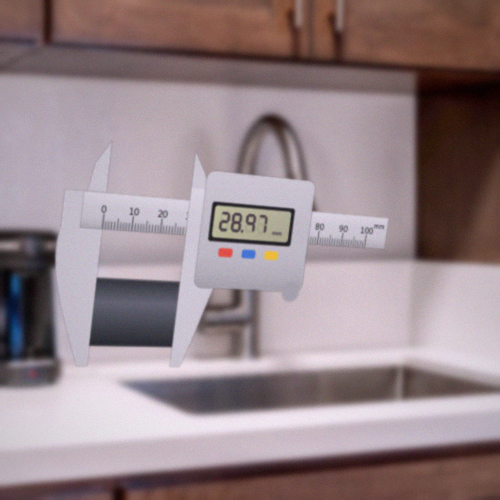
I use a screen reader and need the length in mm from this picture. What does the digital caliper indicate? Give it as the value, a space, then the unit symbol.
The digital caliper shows 28.97 mm
